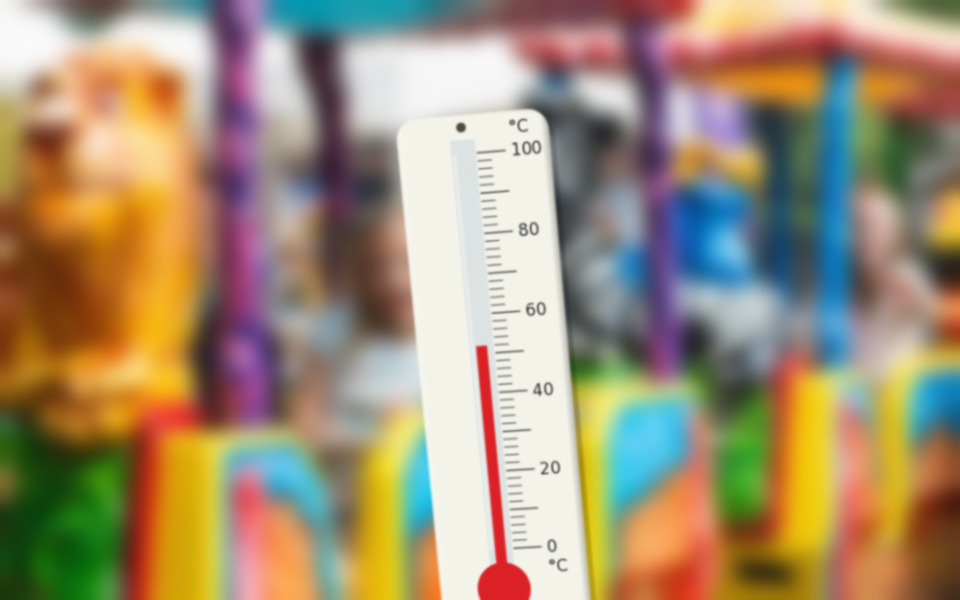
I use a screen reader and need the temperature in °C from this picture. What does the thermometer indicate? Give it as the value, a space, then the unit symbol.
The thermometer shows 52 °C
